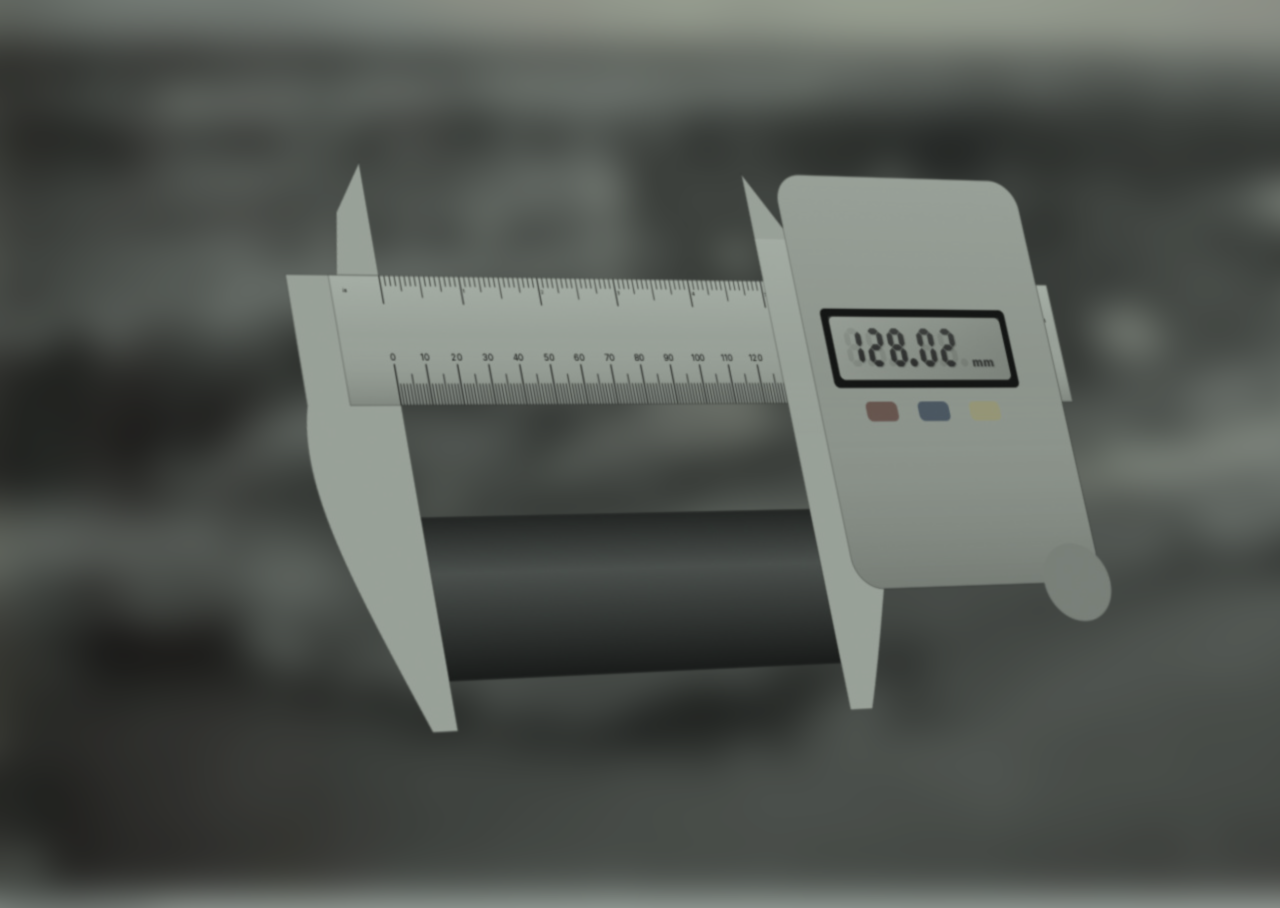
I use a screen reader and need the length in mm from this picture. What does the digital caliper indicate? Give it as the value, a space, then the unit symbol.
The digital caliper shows 128.02 mm
